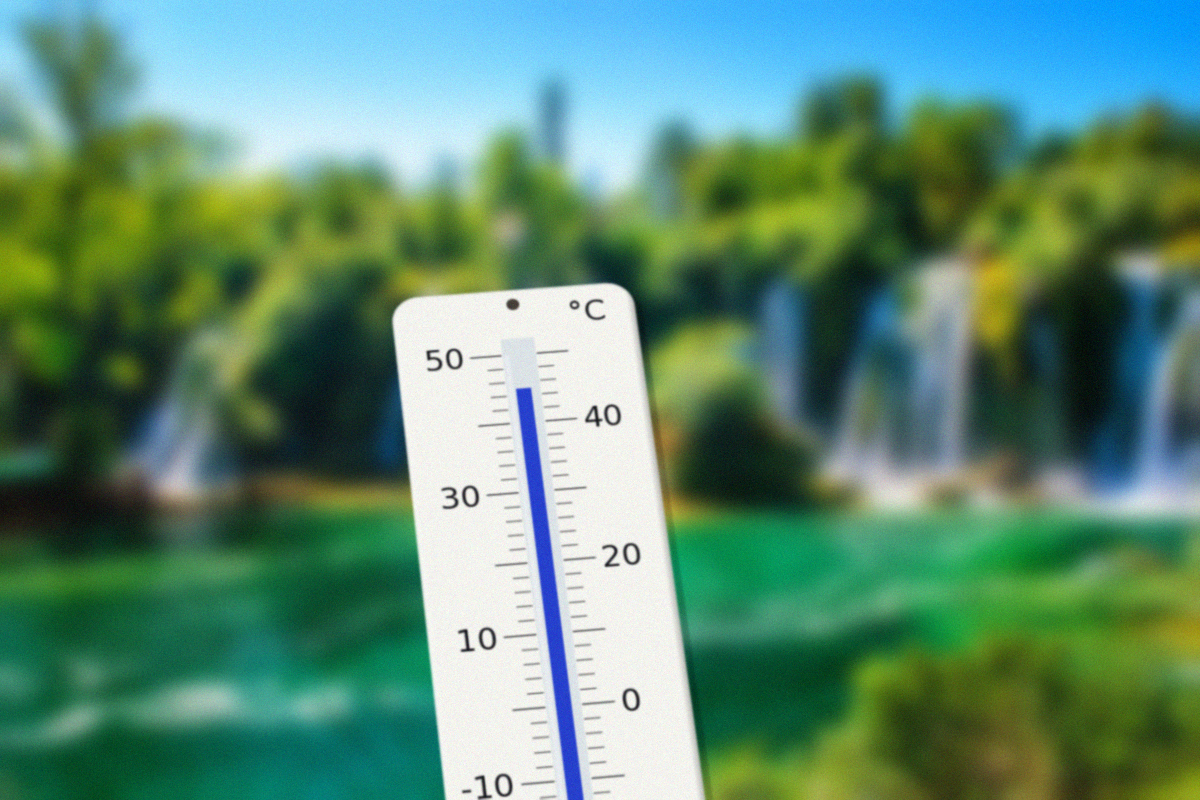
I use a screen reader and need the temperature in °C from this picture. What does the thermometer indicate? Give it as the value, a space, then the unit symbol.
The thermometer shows 45 °C
